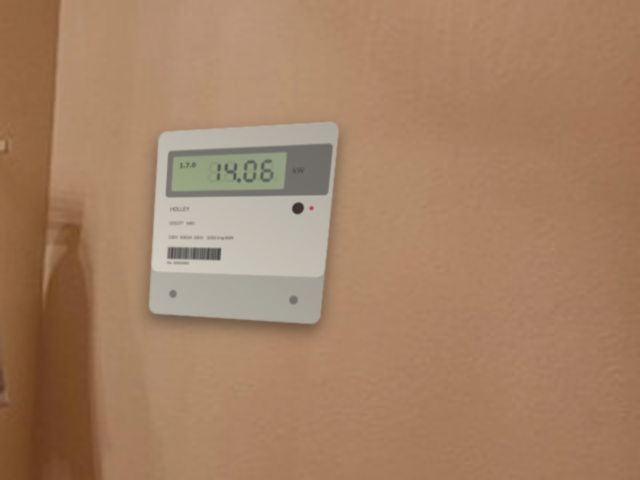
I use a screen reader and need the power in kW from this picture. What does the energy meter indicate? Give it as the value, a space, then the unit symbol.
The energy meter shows 14.06 kW
